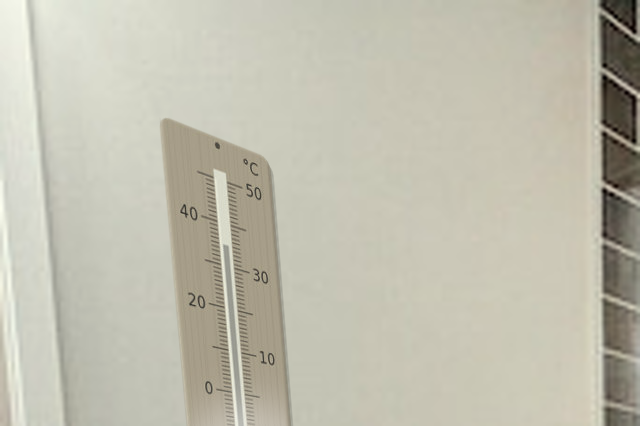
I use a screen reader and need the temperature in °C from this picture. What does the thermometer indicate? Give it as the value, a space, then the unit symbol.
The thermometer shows 35 °C
